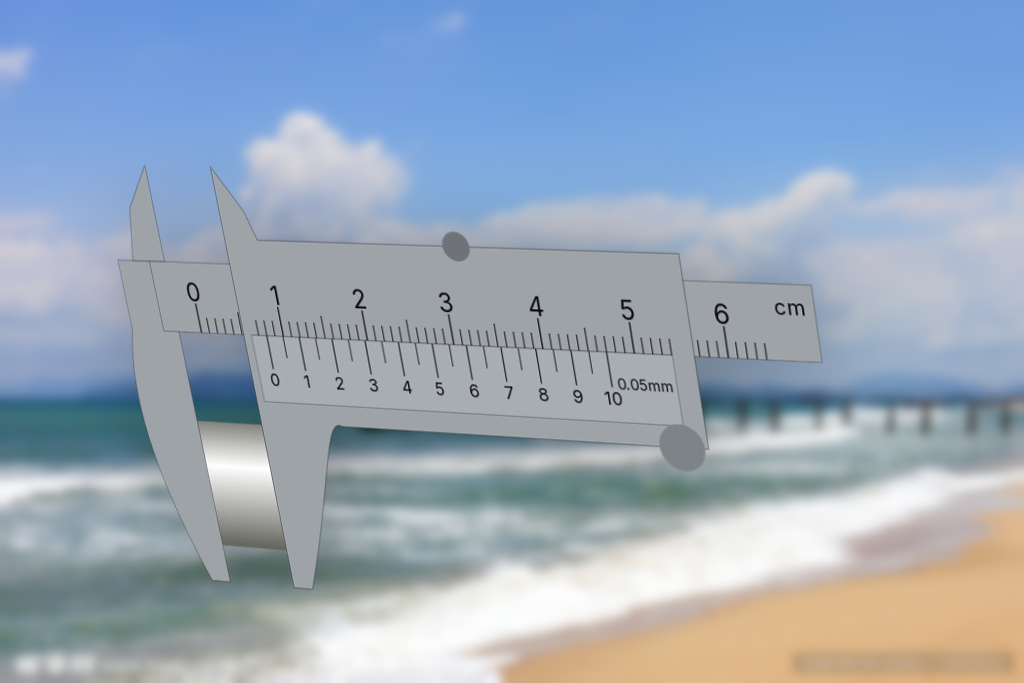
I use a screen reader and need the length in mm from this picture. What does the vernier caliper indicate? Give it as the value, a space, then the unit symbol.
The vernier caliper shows 8.0 mm
